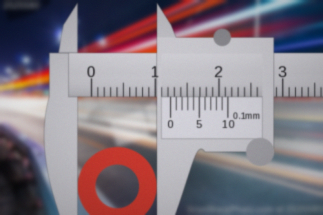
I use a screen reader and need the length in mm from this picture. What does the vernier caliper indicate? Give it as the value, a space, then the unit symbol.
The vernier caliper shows 12.4 mm
